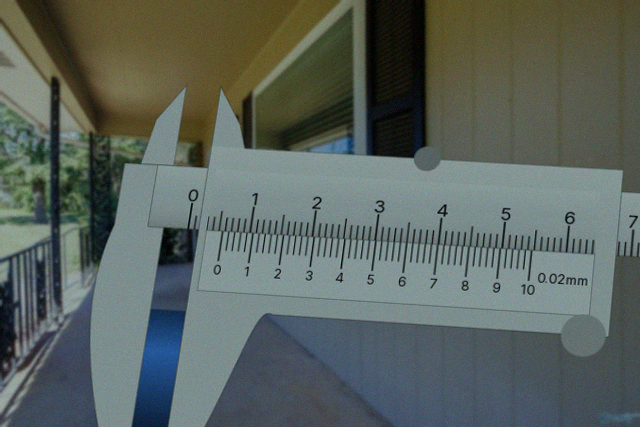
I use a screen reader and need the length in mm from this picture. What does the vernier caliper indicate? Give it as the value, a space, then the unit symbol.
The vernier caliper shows 5.6 mm
